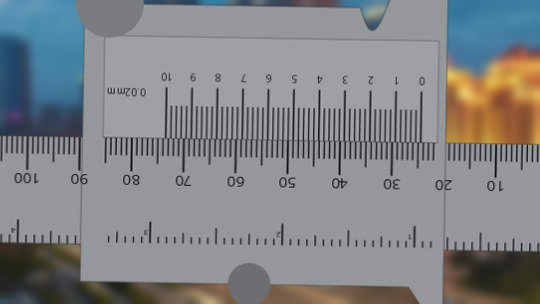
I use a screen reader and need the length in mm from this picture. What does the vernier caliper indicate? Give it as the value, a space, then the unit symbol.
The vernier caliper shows 24.5 mm
